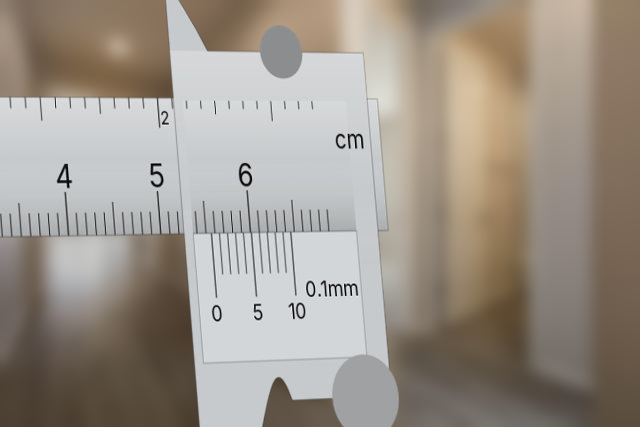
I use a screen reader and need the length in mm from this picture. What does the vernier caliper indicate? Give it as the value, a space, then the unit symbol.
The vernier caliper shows 55.6 mm
